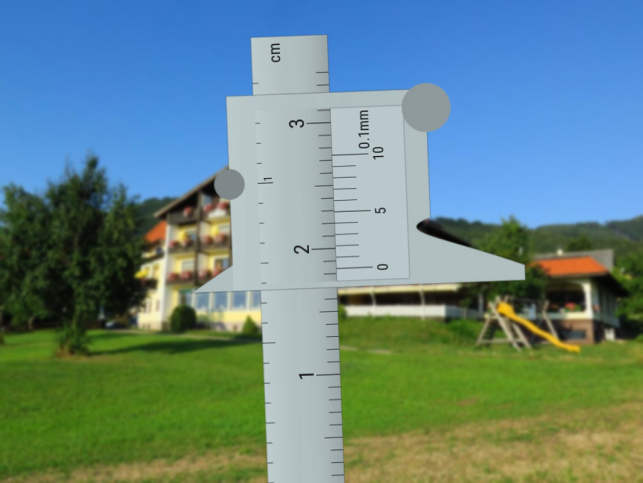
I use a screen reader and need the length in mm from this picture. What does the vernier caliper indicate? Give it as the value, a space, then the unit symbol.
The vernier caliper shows 18.4 mm
